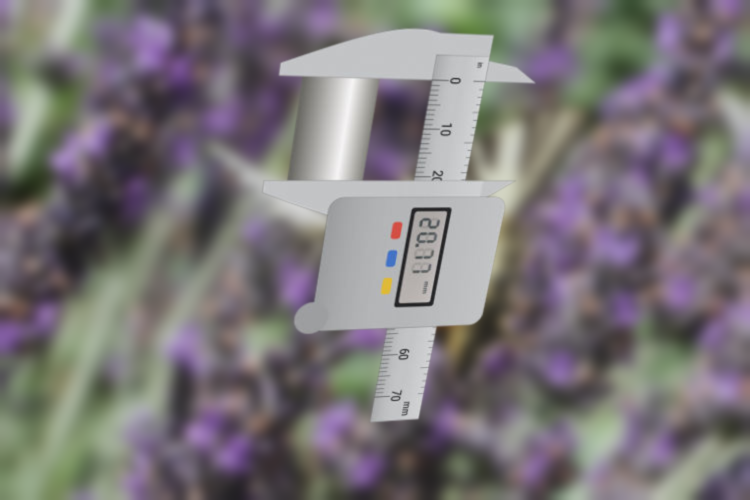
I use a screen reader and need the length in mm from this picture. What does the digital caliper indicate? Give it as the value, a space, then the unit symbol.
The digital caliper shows 20.77 mm
